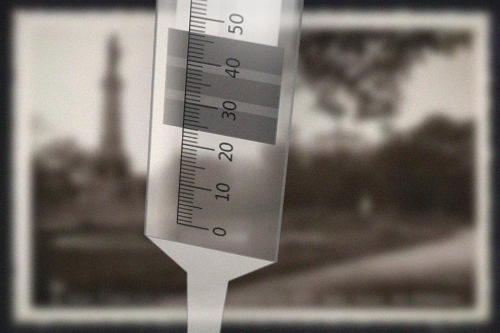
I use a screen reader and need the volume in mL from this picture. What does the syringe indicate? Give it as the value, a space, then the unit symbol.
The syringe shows 24 mL
